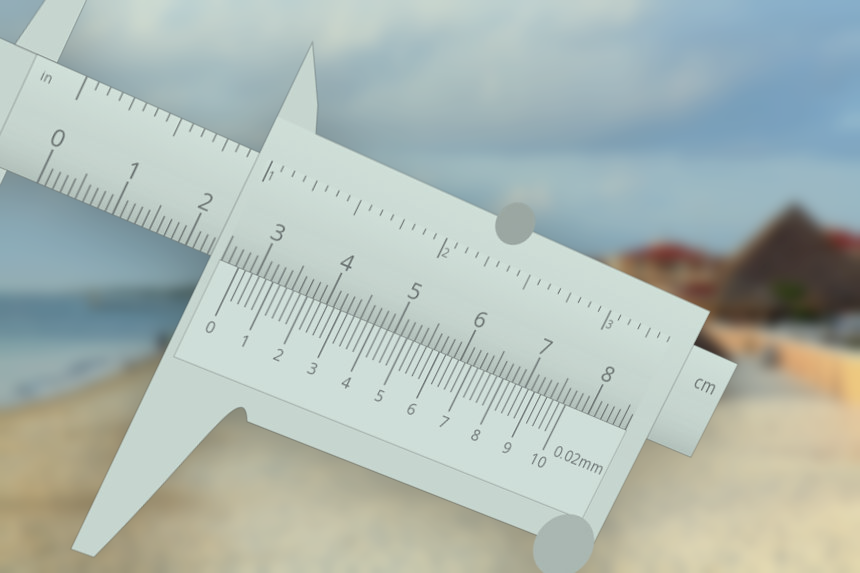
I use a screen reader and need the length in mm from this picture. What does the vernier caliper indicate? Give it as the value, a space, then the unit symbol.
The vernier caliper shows 27.4 mm
